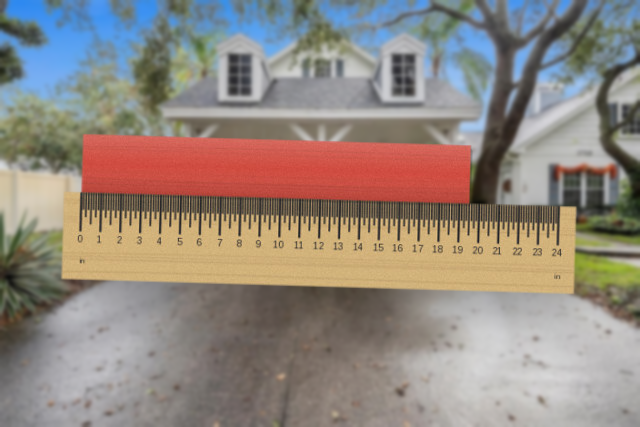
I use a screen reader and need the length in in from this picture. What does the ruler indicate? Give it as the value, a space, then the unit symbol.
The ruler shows 19.5 in
